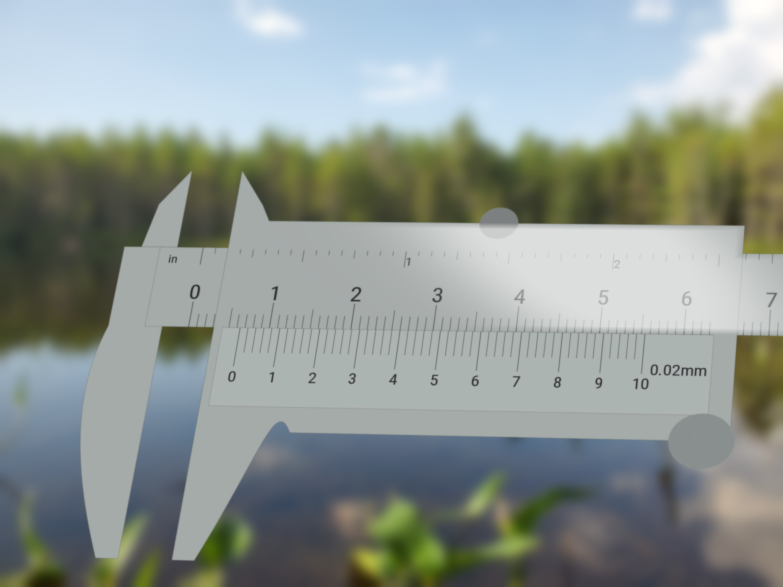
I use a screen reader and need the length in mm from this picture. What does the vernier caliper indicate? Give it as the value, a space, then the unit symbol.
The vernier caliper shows 6.4 mm
